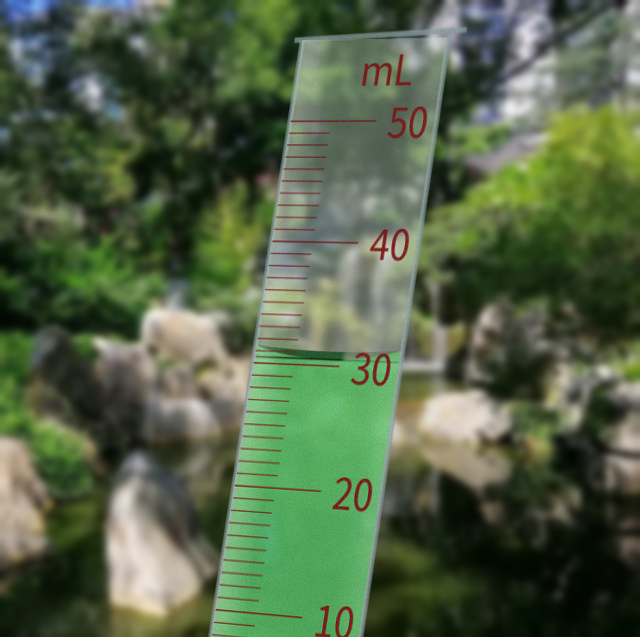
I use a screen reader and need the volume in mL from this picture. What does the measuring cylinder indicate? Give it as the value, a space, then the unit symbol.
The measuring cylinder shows 30.5 mL
